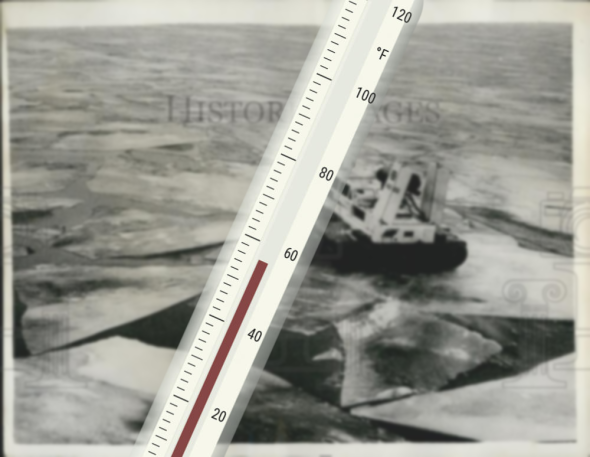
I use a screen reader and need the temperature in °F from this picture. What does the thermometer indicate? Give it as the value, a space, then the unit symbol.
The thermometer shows 56 °F
